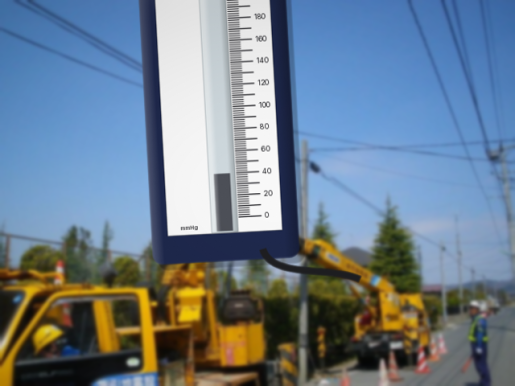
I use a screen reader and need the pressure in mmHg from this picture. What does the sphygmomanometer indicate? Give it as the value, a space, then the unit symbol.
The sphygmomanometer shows 40 mmHg
